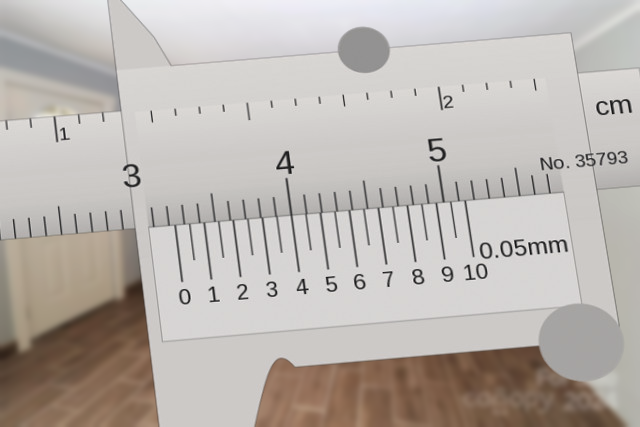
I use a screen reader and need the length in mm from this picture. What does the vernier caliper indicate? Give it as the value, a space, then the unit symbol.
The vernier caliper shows 32.4 mm
